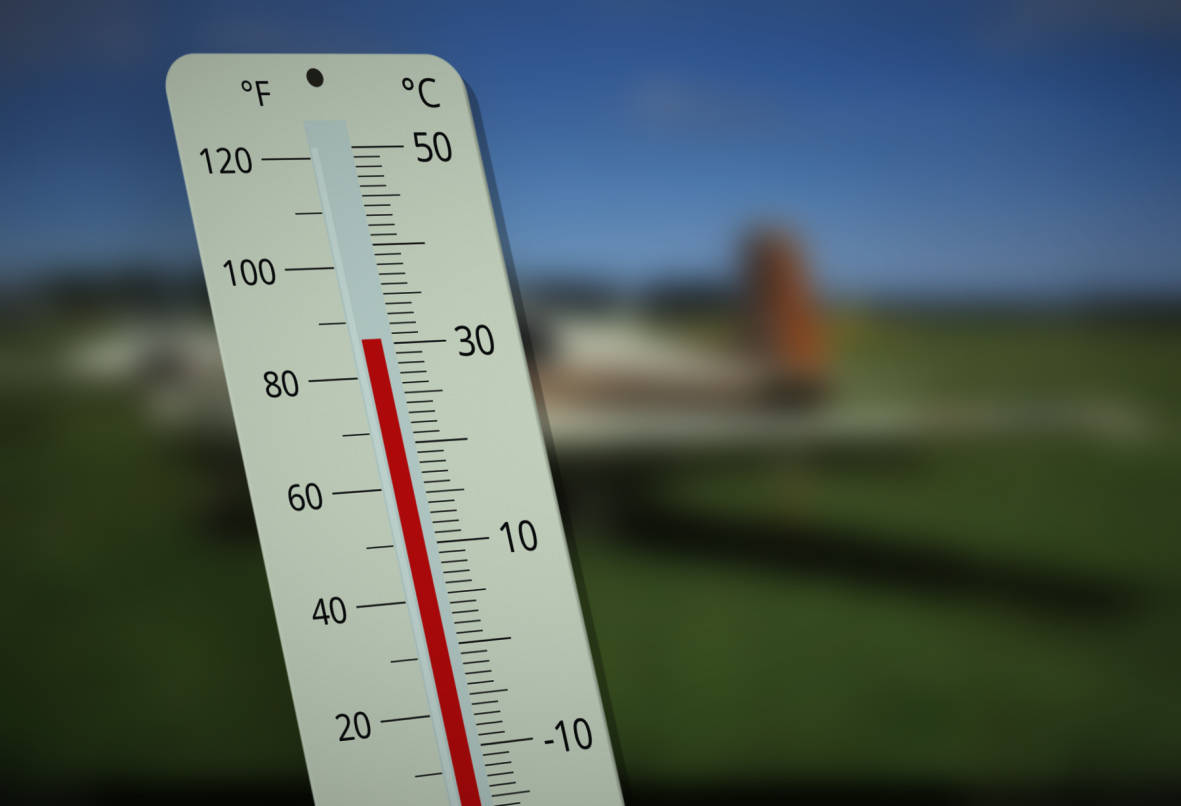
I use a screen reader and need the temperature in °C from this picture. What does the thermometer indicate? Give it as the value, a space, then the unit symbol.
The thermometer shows 30.5 °C
